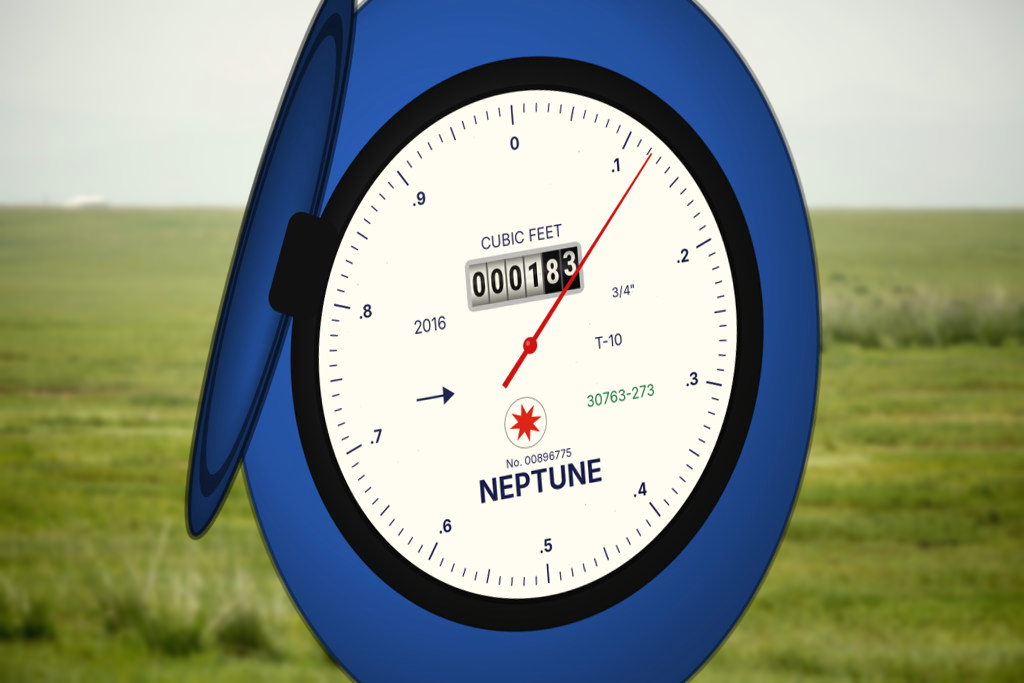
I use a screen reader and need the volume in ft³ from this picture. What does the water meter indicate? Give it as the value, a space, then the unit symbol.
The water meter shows 183.12 ft³
